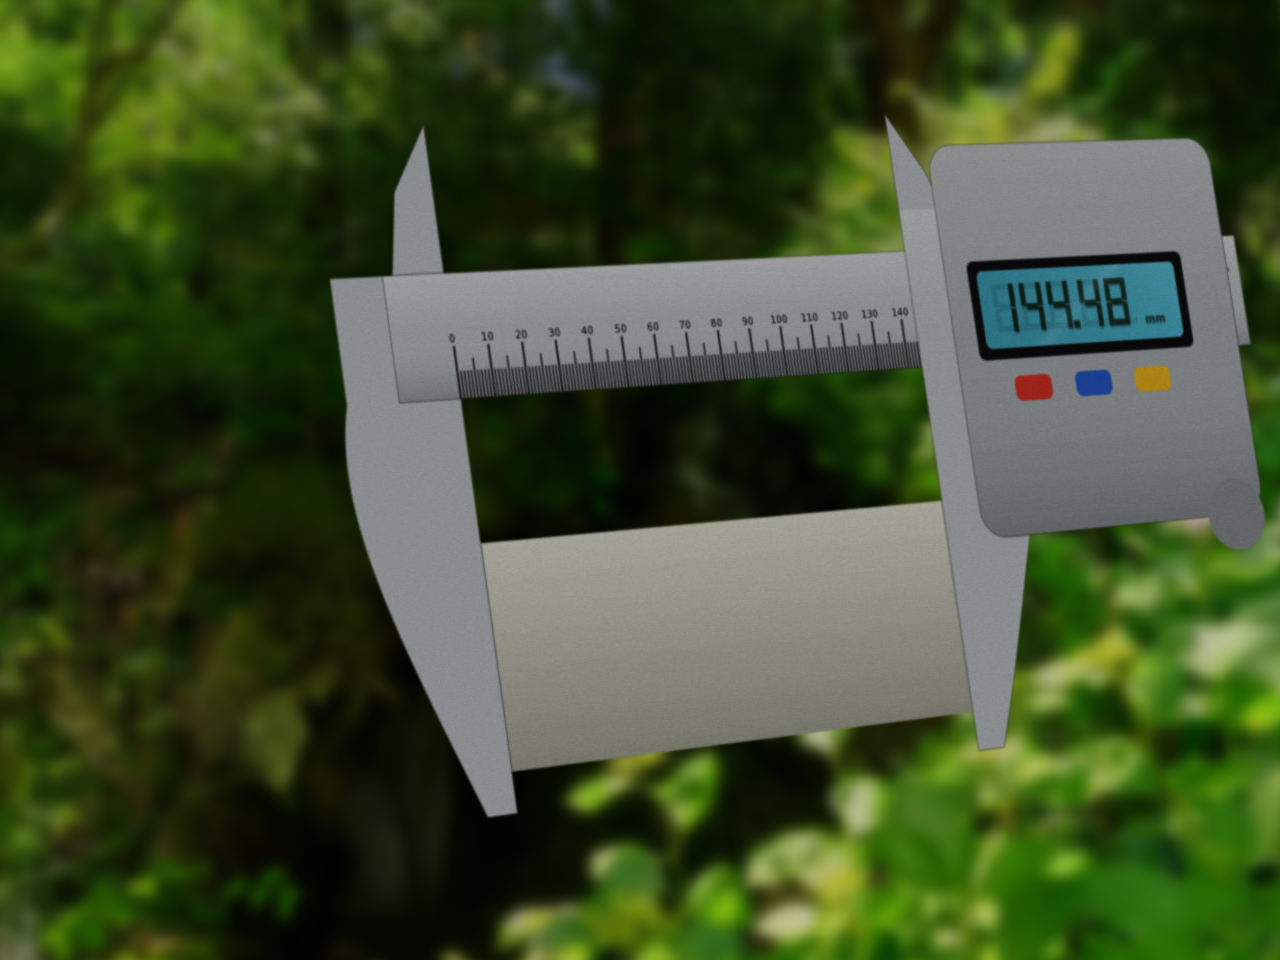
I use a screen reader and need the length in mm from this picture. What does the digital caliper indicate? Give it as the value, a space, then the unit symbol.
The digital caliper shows 144.48 mm
